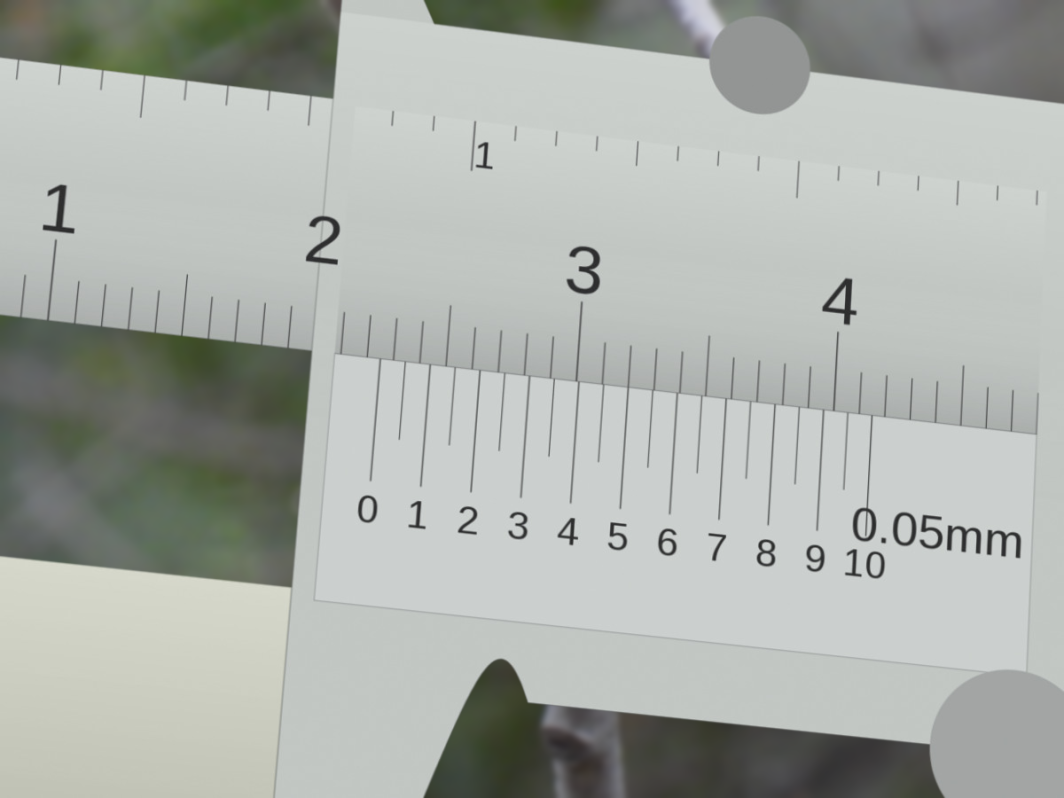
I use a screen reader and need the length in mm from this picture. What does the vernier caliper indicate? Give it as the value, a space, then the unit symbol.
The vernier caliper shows 22.50 mm
